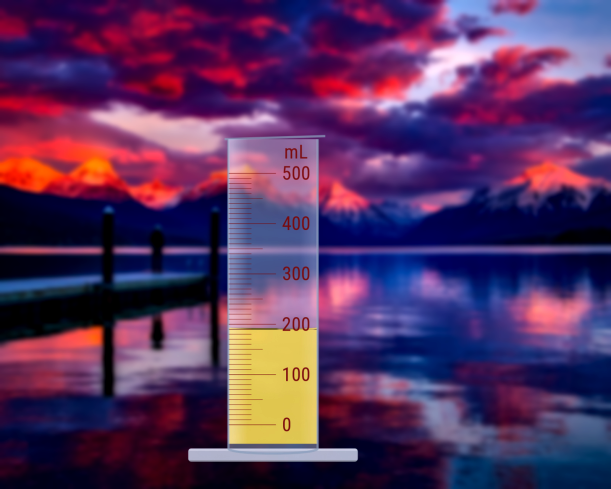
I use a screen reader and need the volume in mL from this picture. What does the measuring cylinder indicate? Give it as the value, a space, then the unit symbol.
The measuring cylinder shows 190 mL
